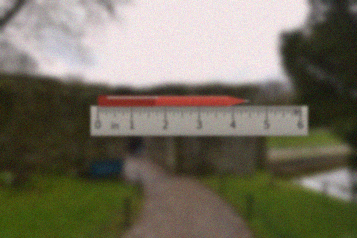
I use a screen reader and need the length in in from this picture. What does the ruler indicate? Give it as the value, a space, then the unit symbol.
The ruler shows 4.5 in
